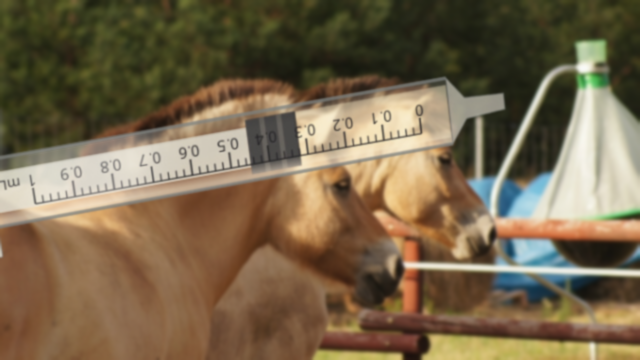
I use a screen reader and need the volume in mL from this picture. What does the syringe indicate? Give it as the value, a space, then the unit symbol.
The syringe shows 0.32 mL
